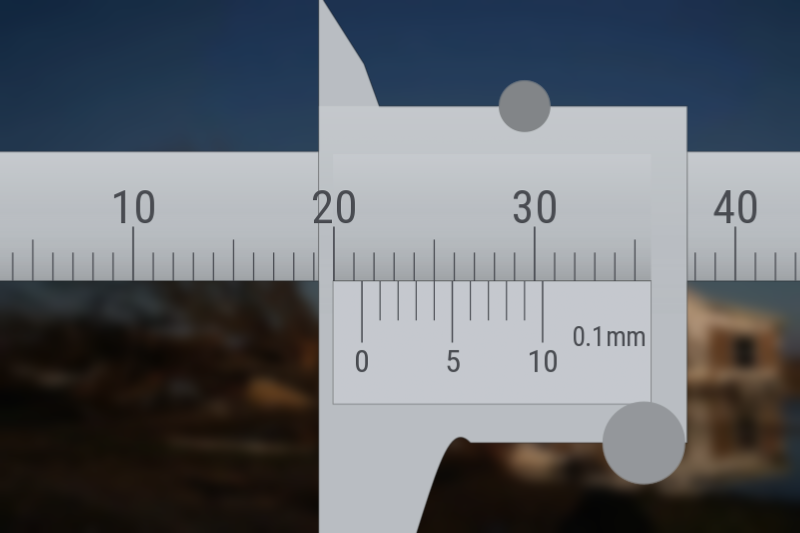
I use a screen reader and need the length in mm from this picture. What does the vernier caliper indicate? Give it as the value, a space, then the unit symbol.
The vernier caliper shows 21.4 mm
